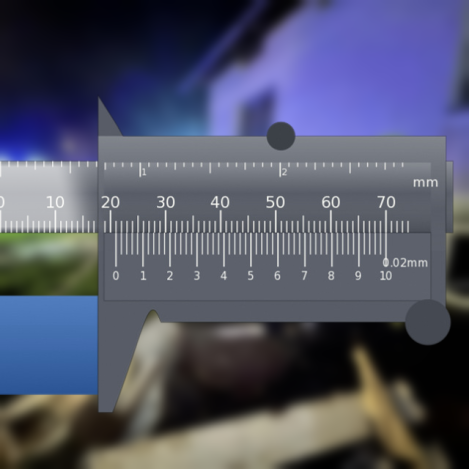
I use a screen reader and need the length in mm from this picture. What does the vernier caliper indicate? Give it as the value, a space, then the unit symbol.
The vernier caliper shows 21.0 mm
